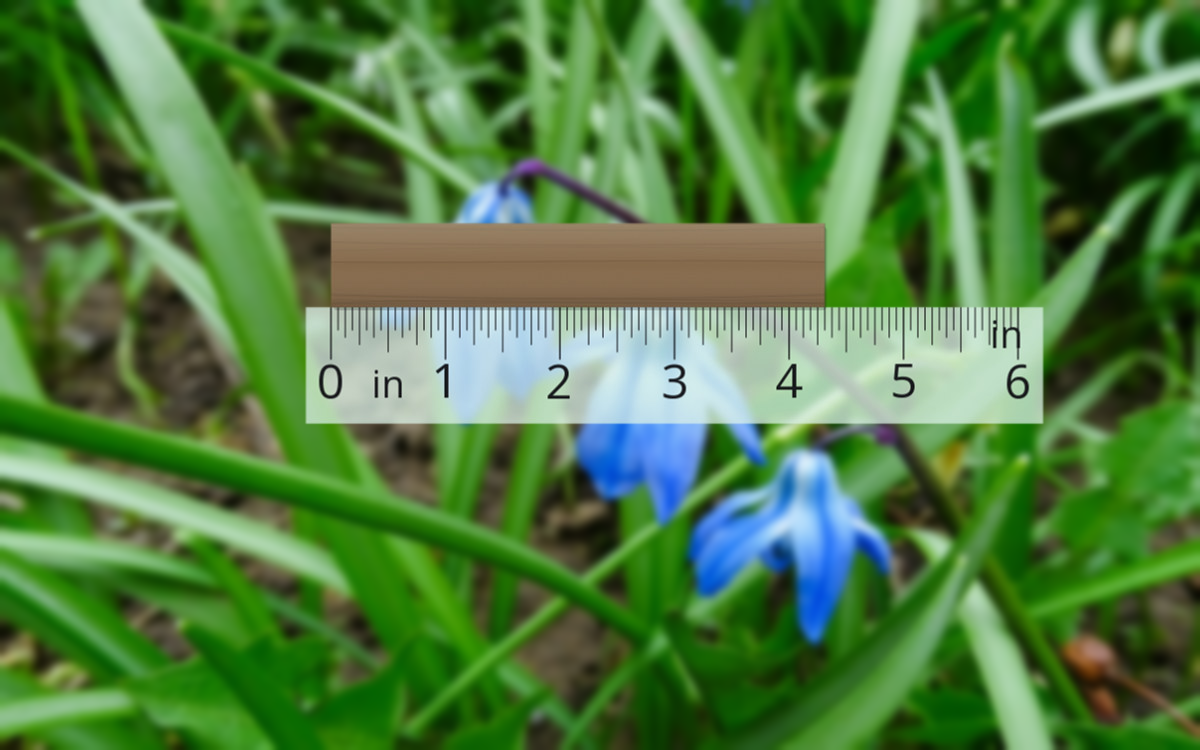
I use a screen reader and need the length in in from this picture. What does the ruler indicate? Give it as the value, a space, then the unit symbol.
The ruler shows 4.3125 in
